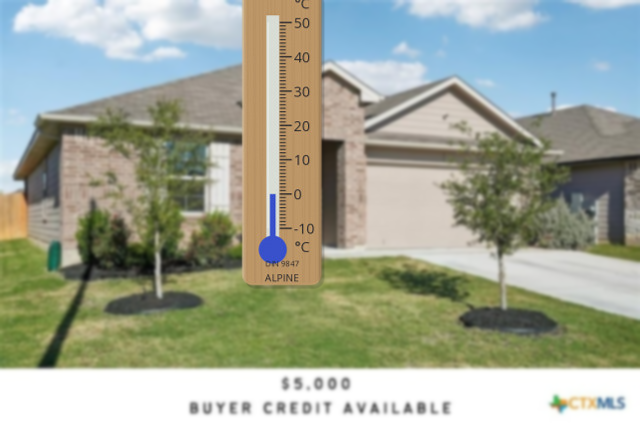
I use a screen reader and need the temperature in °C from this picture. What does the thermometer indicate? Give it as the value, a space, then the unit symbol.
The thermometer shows 0 °C
